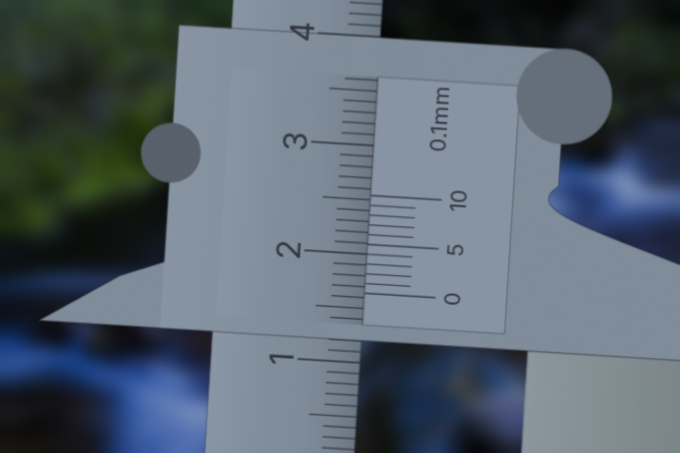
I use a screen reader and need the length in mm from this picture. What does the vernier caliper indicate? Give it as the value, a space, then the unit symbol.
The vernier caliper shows 16.4 mm
